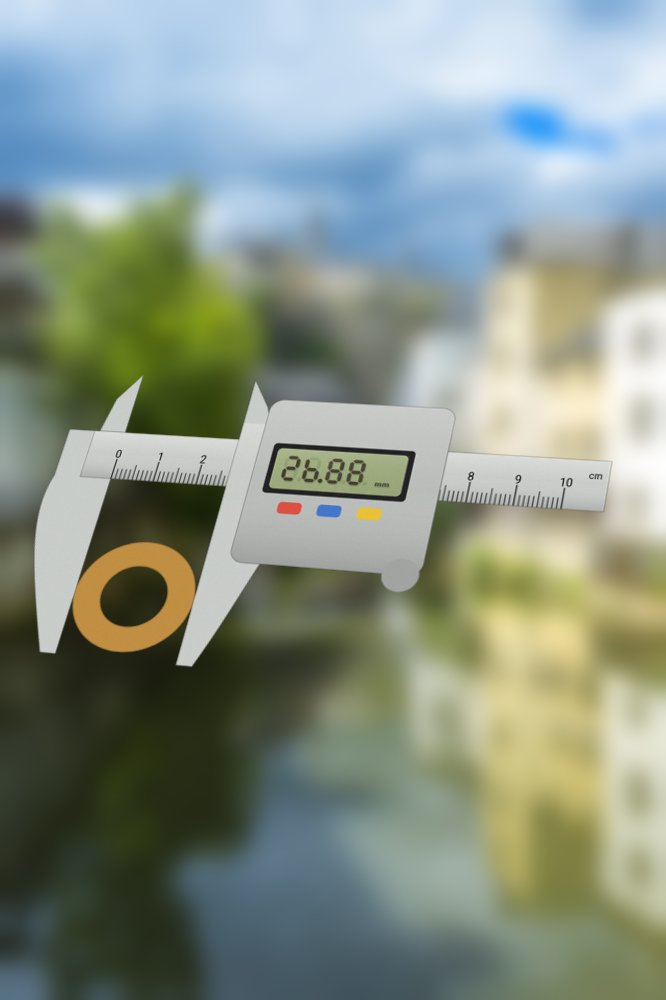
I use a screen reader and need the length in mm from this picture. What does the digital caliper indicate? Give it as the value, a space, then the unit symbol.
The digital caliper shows 26.88 mm
